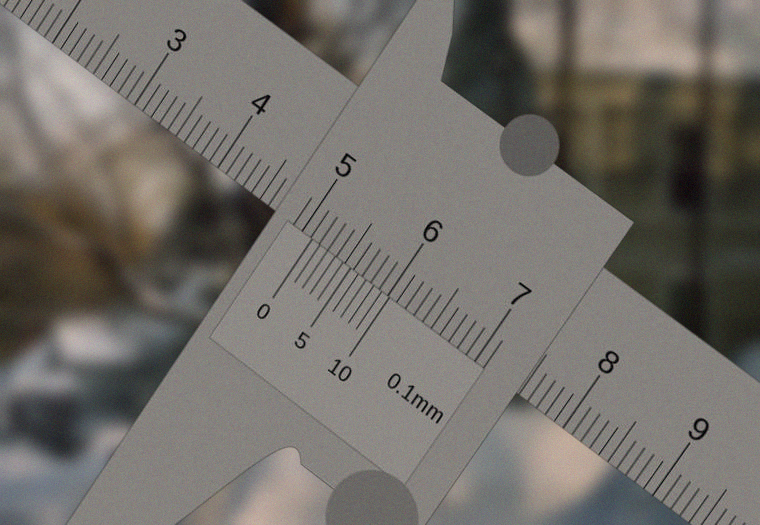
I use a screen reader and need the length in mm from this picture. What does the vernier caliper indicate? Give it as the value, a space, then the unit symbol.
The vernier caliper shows 51.2 mm
